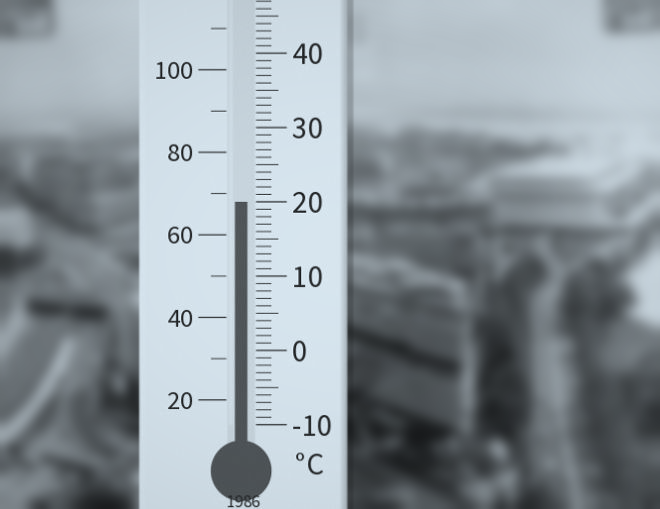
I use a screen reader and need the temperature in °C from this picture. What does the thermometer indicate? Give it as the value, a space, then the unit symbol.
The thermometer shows 20 °C
